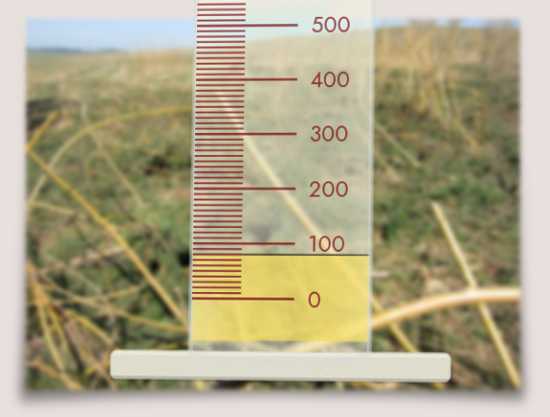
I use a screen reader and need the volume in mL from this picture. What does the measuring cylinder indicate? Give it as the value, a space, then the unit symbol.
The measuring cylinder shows 80 mL
